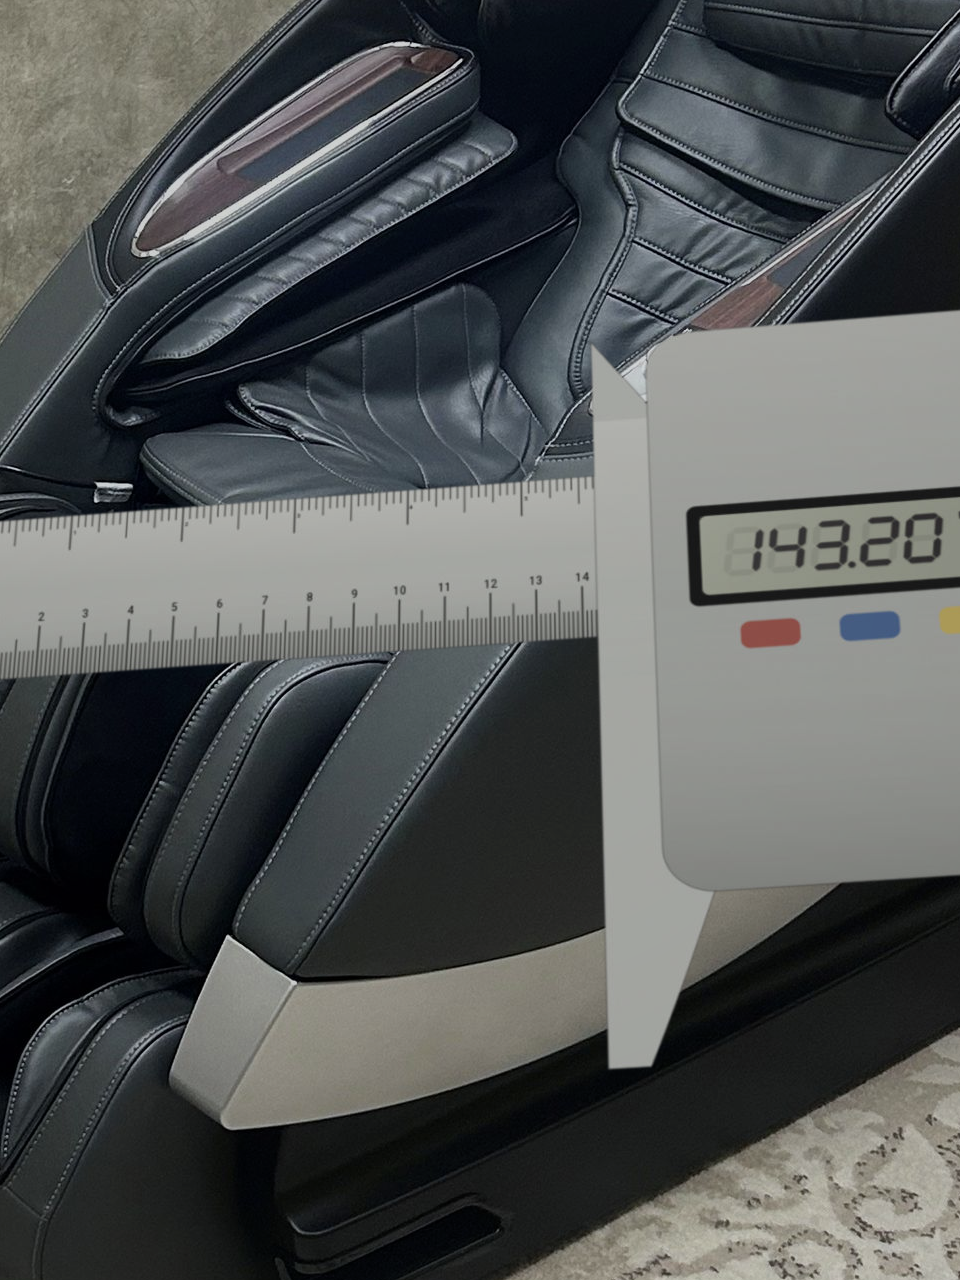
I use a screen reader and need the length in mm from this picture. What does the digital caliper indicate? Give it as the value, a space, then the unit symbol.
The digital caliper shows 143.20 mm
